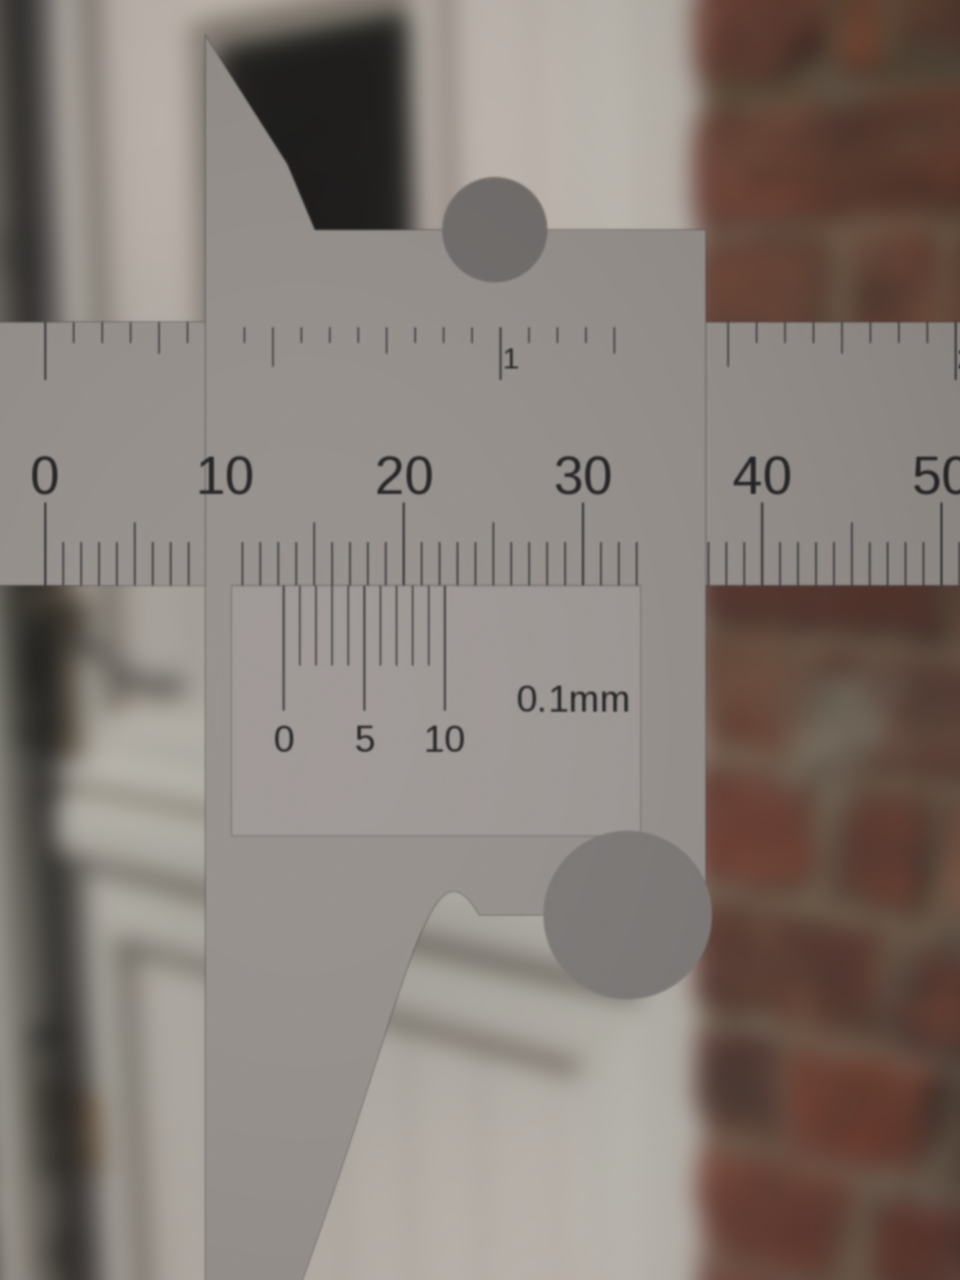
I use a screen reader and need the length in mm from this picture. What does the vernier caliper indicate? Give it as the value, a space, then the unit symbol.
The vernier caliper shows 13.3 mm
